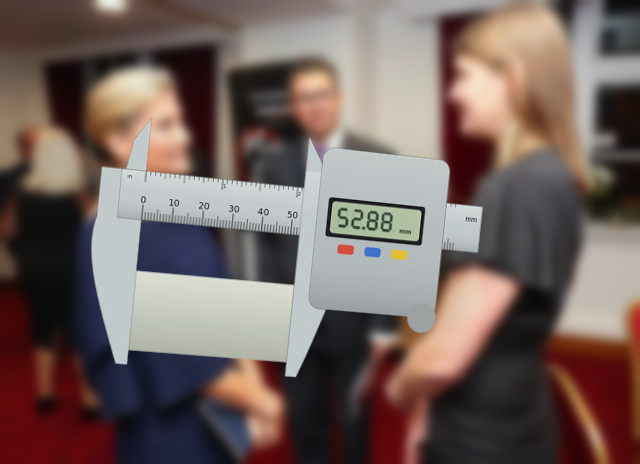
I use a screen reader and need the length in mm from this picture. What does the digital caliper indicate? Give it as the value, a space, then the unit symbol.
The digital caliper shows 52.88 mm
